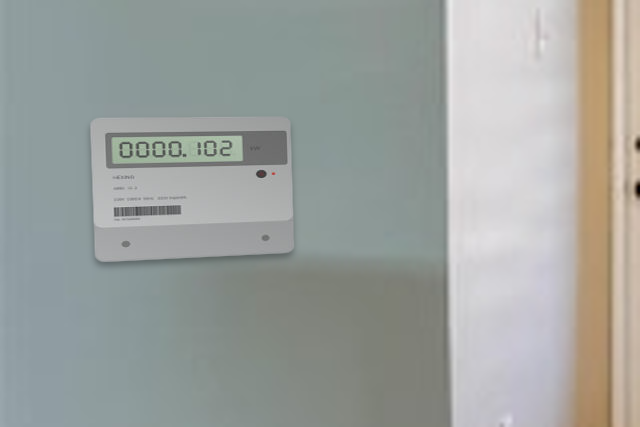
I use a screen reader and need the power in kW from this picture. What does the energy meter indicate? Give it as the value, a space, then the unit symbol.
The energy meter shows 0.102 kW
